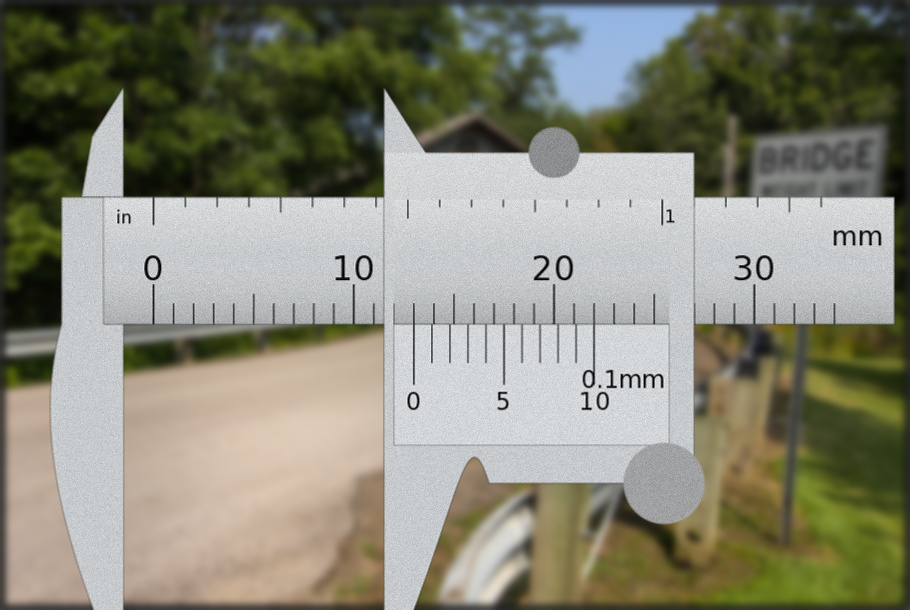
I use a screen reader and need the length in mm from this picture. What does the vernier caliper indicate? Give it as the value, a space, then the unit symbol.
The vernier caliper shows 13.0 mm
